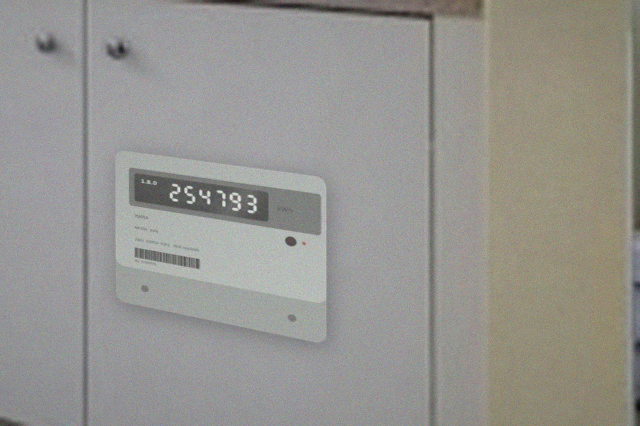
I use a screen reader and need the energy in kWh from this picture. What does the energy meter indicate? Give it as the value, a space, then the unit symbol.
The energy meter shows 254793 kWh
